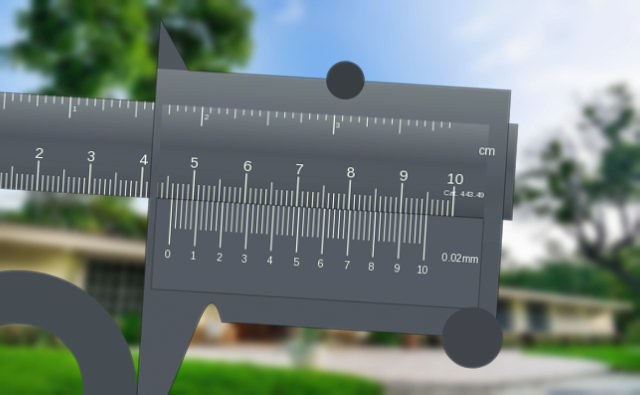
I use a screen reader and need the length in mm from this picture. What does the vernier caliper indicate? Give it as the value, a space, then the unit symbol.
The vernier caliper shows 46.0 mm
